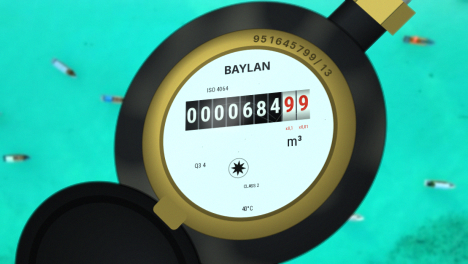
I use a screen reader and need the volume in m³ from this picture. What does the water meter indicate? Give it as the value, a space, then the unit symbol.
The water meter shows 684.99 m³
